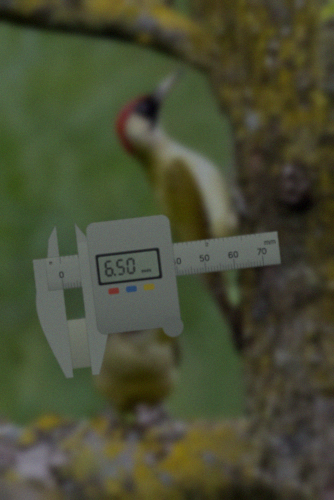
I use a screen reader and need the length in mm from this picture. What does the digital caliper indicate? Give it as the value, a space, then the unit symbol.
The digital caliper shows 6.50 mm
